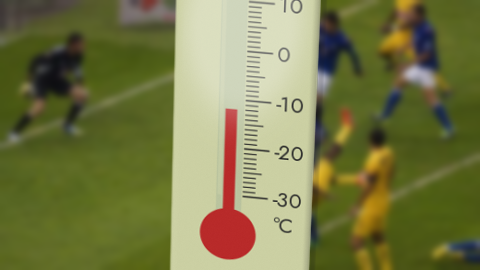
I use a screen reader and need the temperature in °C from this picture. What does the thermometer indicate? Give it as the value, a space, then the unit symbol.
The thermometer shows -12 °C
